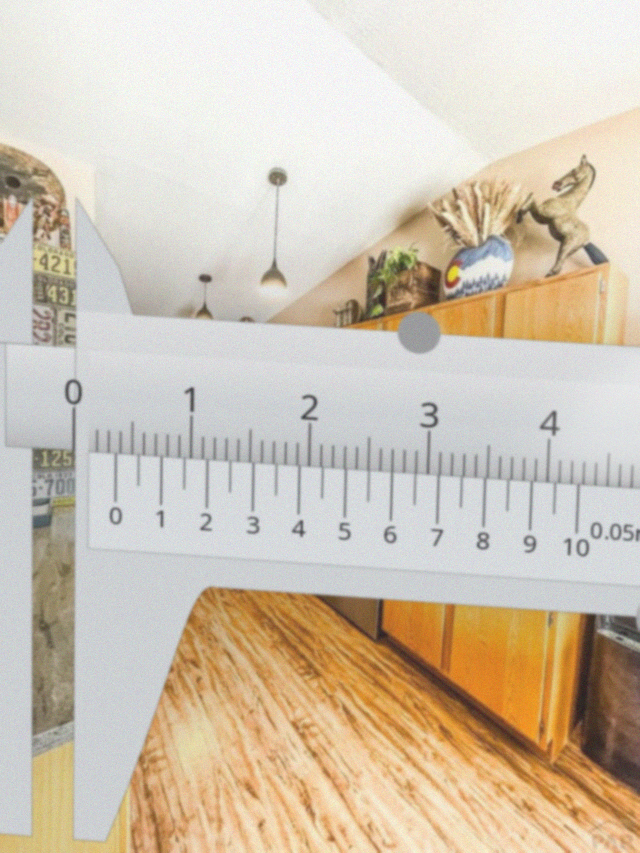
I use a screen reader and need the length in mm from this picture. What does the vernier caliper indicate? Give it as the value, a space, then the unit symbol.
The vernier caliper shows 3.6 mm
